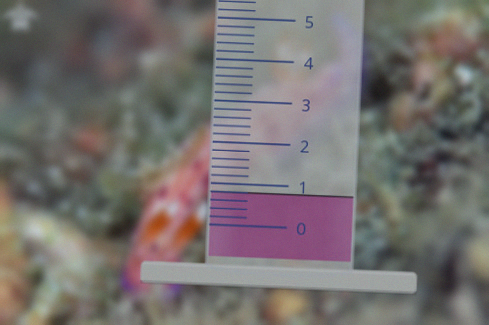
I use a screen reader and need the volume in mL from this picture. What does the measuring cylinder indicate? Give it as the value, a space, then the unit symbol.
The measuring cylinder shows 0.8 mL
